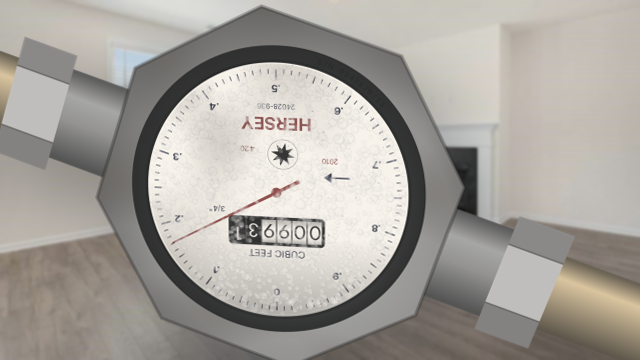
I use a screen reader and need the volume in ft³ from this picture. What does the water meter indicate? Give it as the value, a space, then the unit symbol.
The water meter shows 9931.17 ft³
